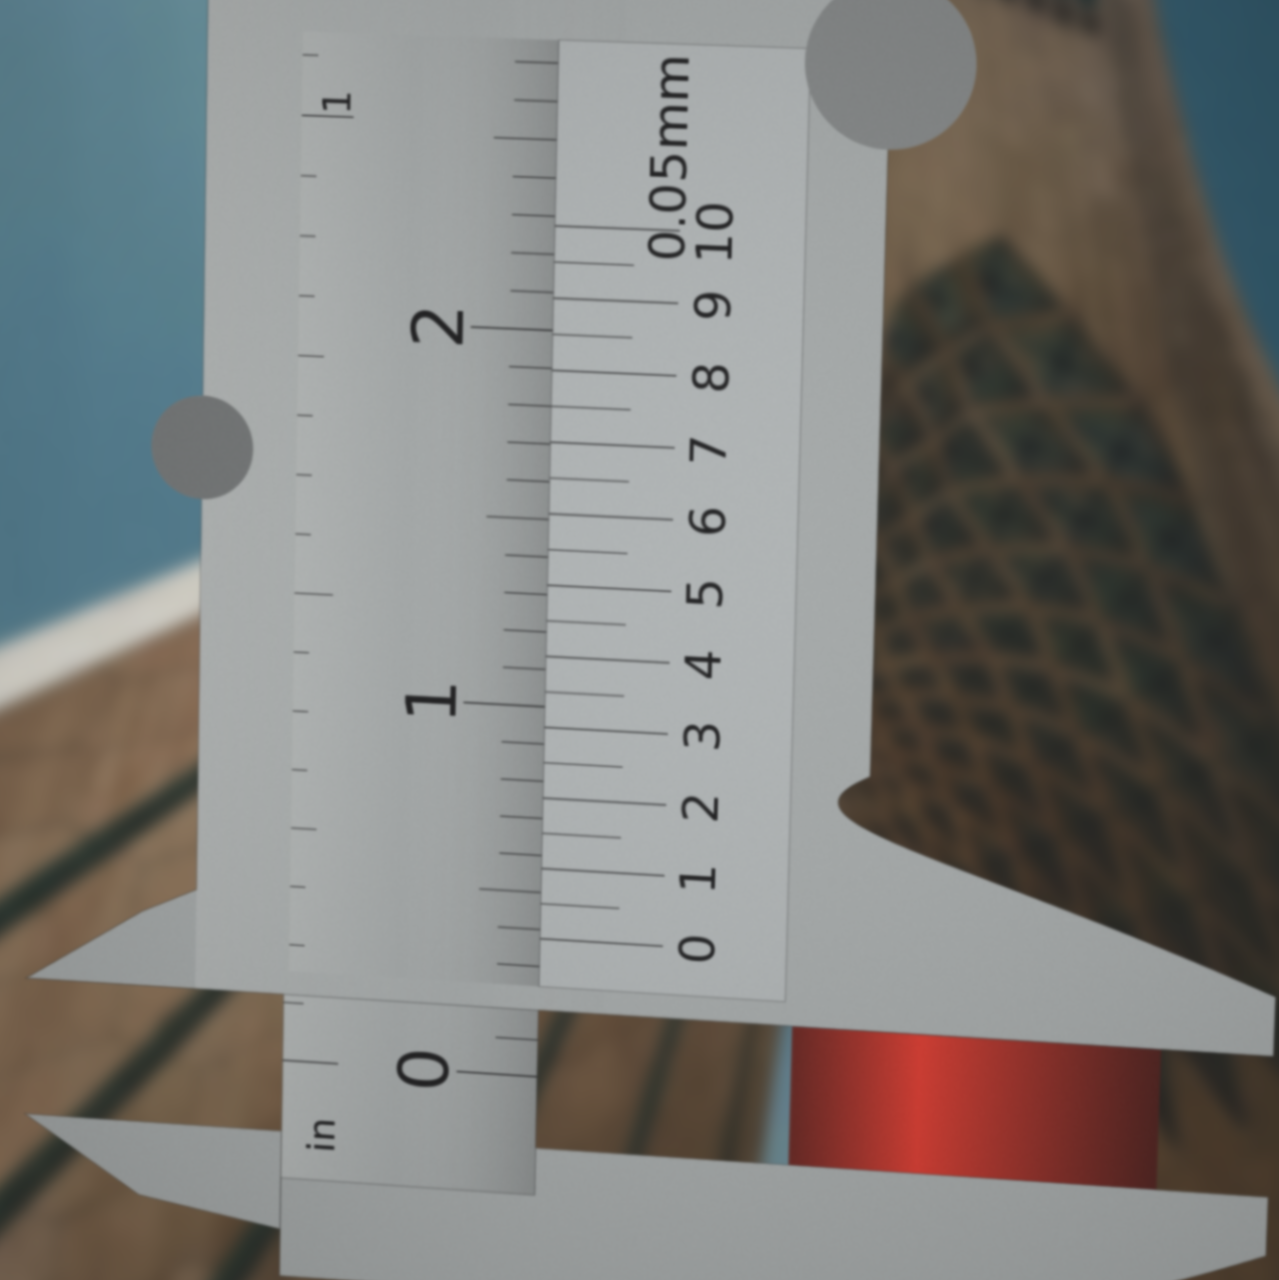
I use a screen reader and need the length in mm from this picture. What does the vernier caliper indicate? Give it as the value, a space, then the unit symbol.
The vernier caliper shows 3.75 mm
